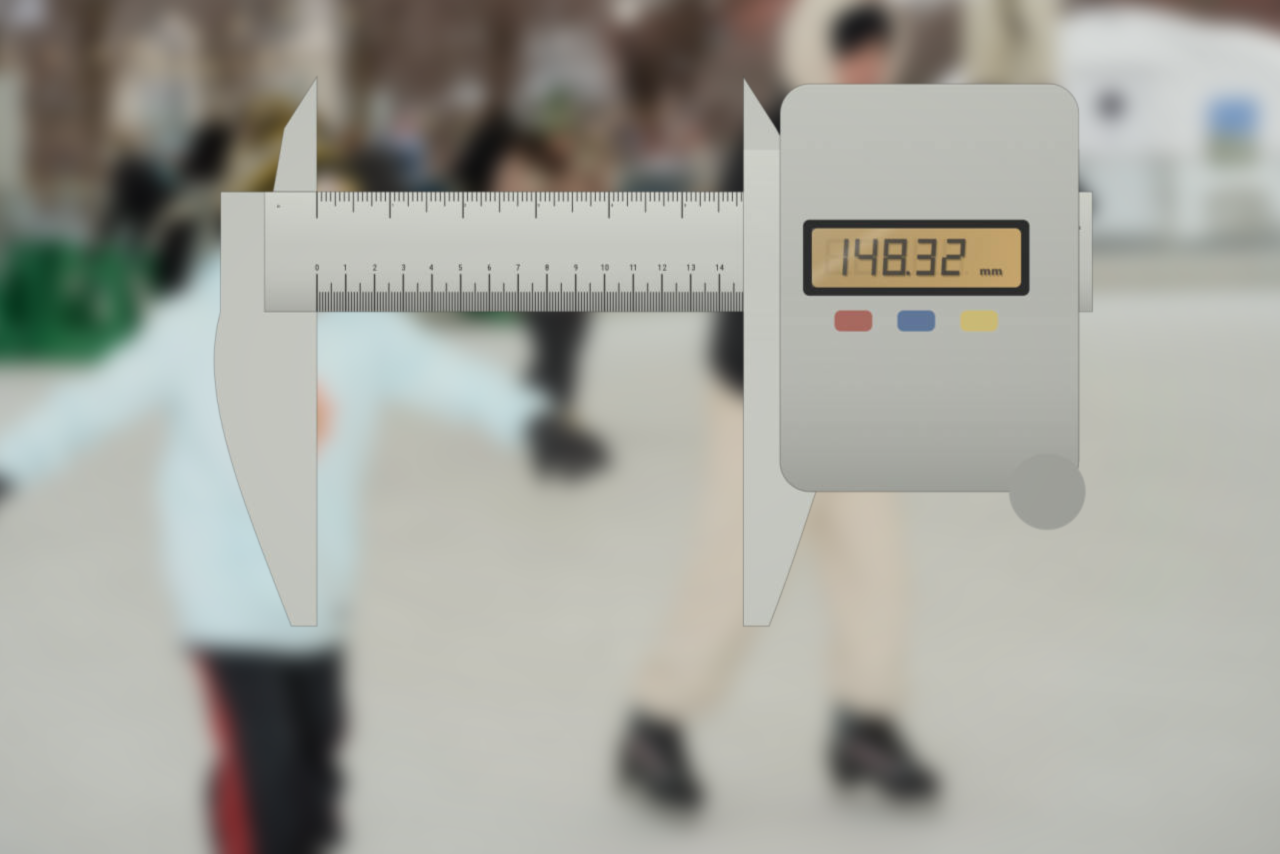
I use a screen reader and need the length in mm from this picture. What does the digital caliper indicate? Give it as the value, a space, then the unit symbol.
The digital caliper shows 148.32 mm
